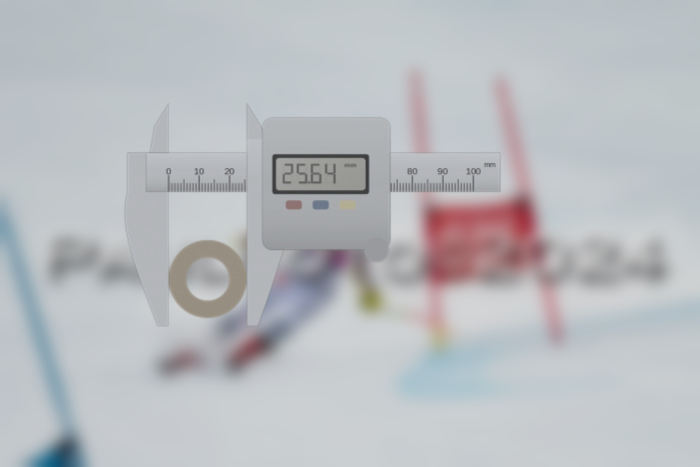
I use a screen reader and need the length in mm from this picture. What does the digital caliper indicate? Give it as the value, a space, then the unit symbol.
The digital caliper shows 25.64 mm
